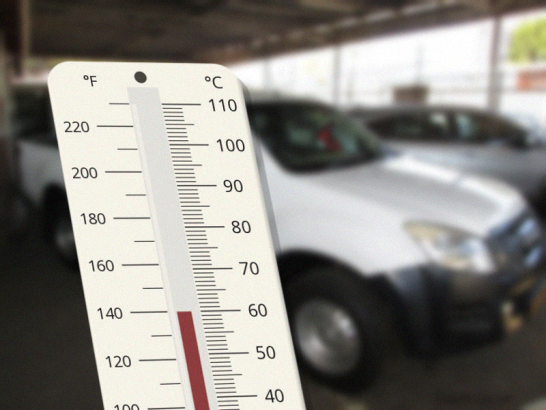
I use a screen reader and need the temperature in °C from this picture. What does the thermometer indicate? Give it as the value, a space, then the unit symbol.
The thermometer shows 60 °C
